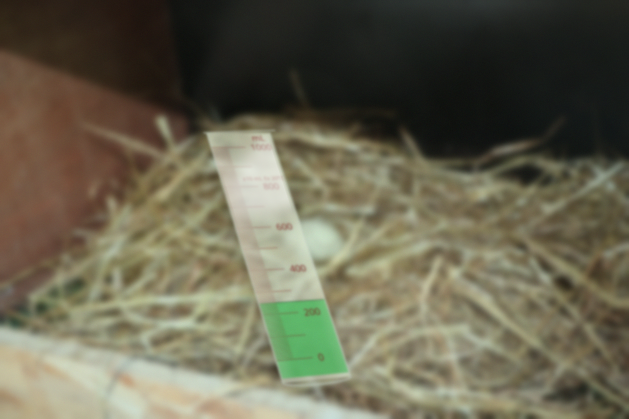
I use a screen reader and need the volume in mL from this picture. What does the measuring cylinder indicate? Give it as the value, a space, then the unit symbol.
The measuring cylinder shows 250 mL
